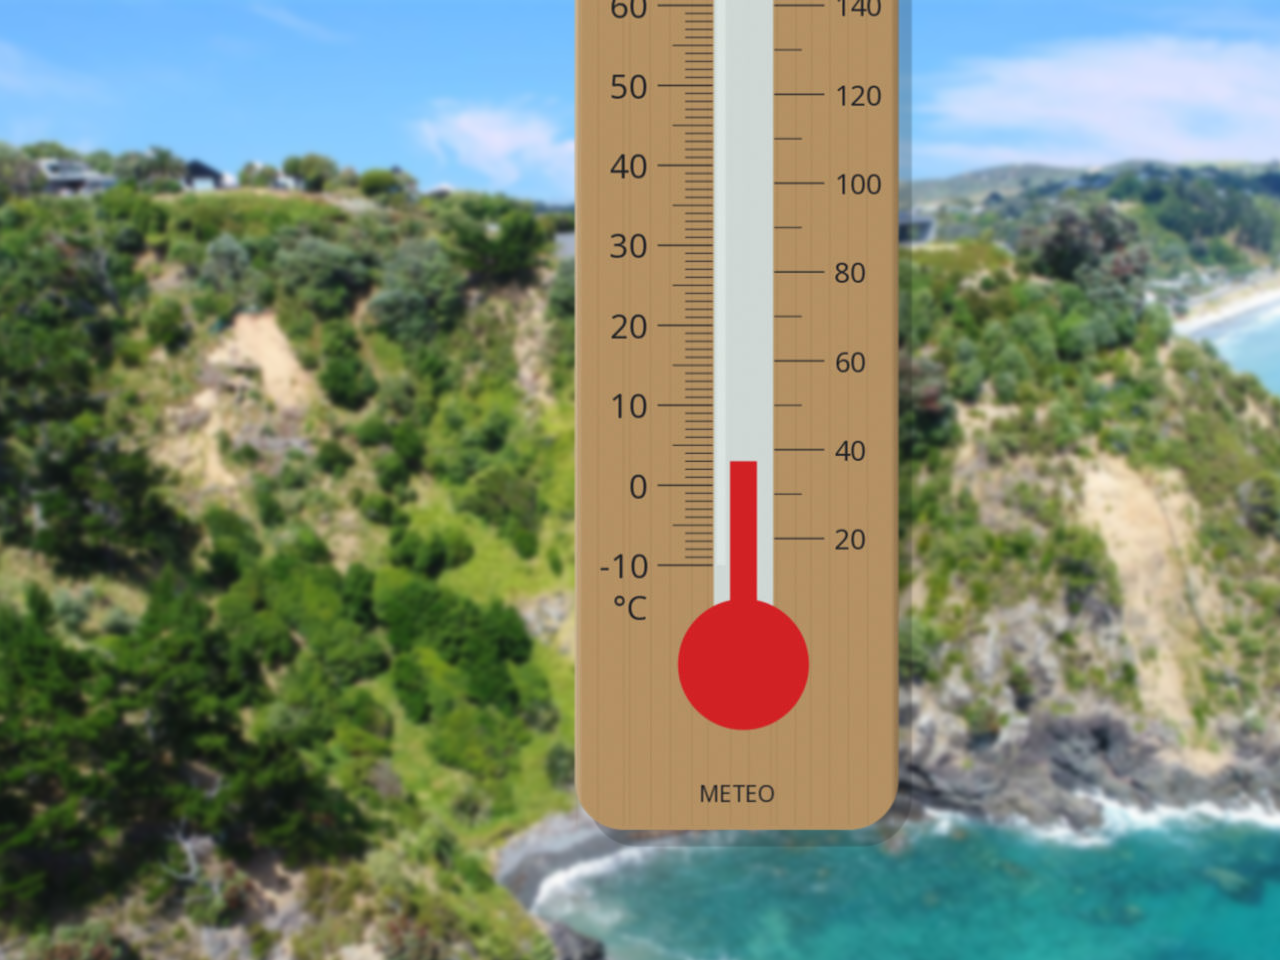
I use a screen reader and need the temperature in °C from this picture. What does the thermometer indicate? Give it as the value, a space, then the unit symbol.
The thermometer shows 3 °C
